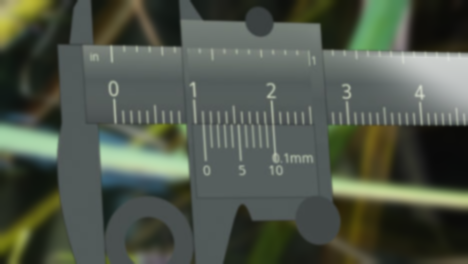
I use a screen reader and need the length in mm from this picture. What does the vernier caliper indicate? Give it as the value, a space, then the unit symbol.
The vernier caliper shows 11.0 mm
